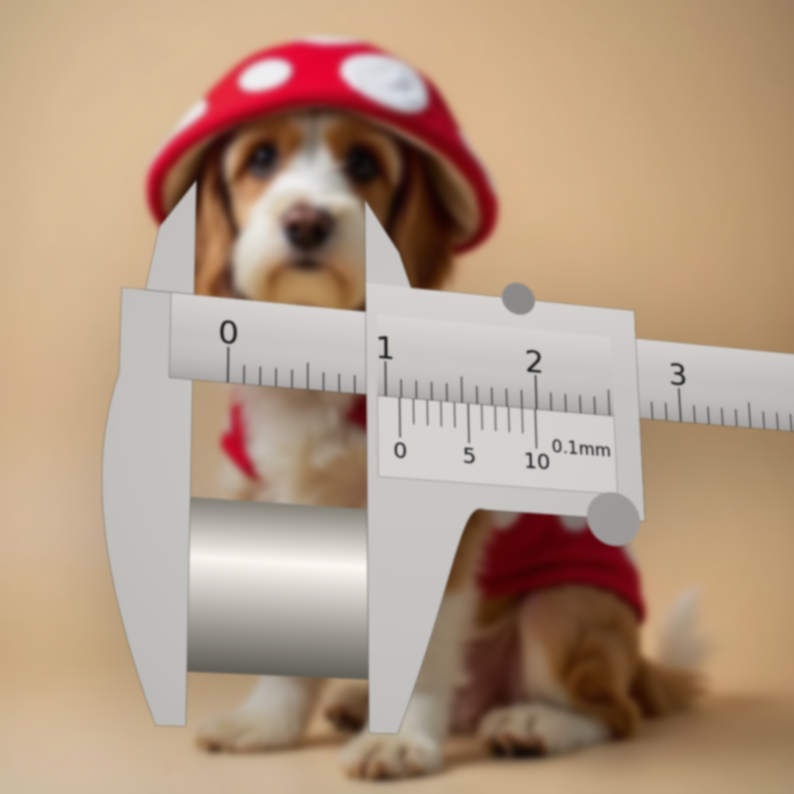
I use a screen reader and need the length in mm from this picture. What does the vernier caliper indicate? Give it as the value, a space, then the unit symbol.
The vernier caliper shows 10.9 mm
